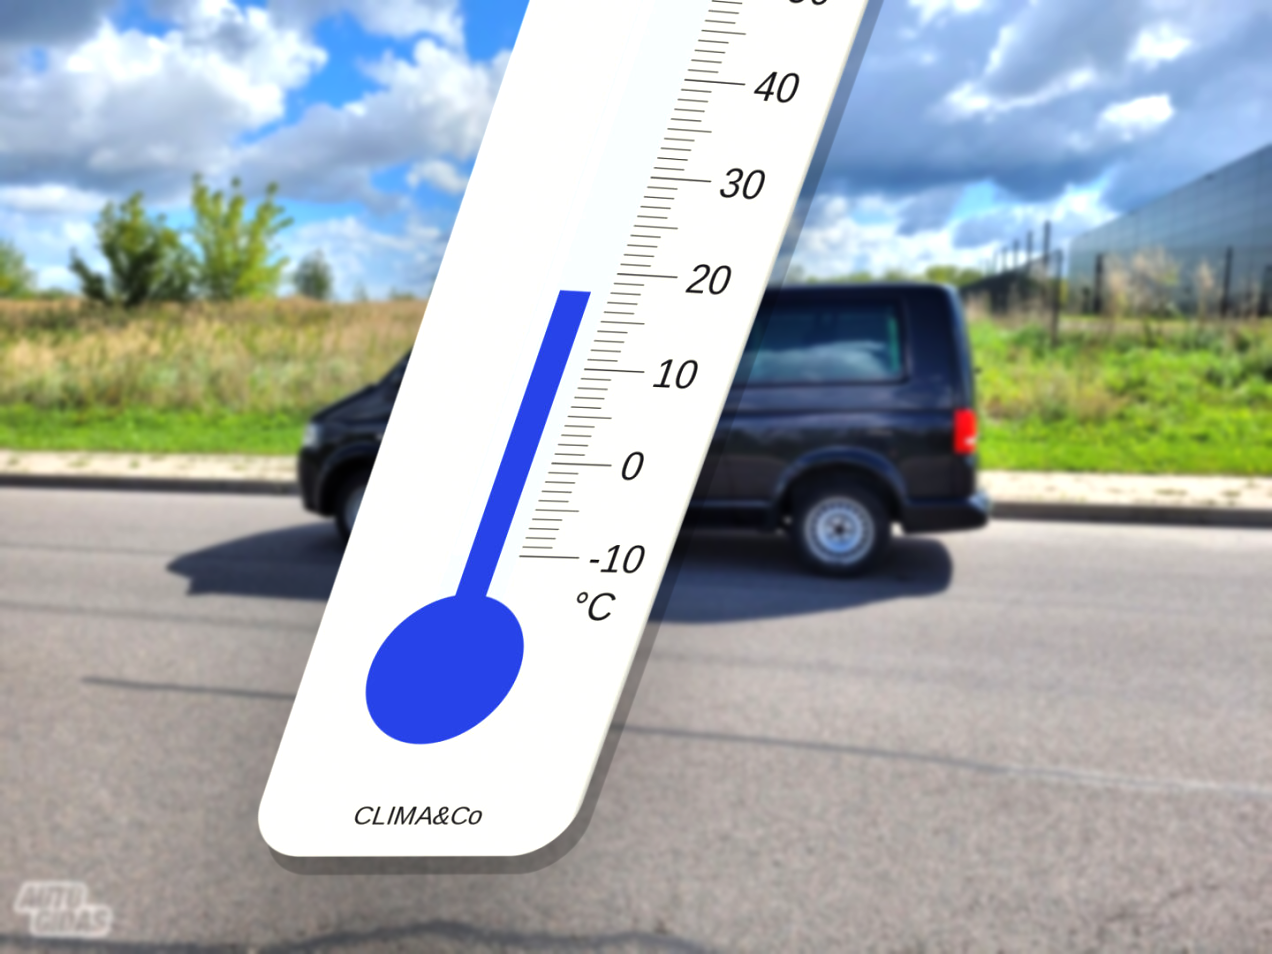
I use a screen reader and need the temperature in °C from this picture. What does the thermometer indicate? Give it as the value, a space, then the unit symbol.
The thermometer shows 18 °C
